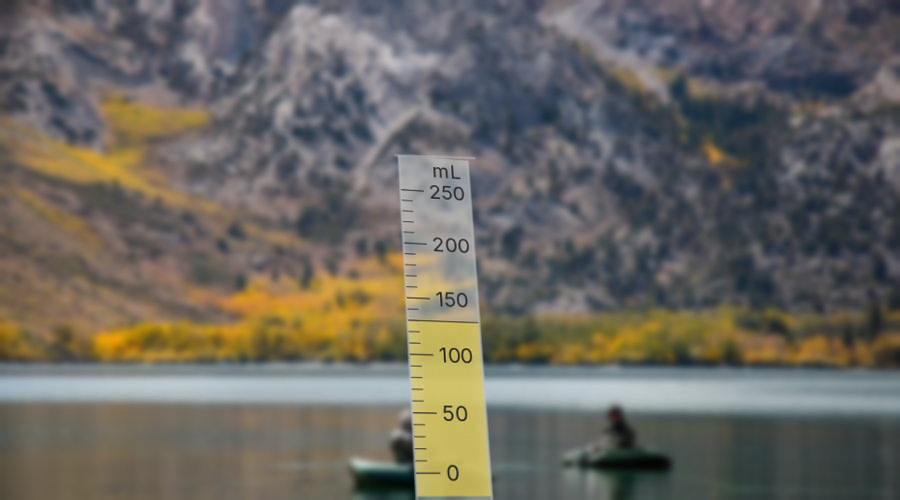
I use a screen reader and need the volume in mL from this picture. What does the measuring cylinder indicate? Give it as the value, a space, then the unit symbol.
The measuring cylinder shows 130 mL
